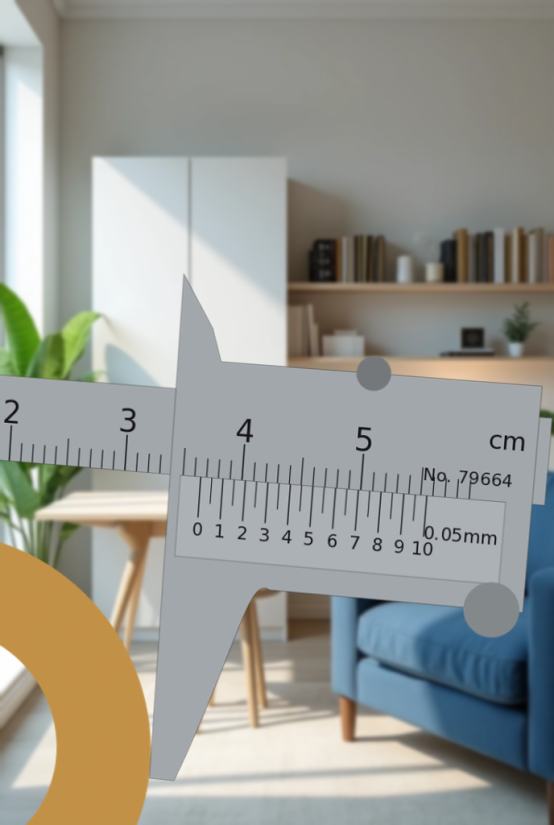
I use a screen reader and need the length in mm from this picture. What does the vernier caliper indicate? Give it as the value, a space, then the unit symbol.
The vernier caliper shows 36.5 mm
